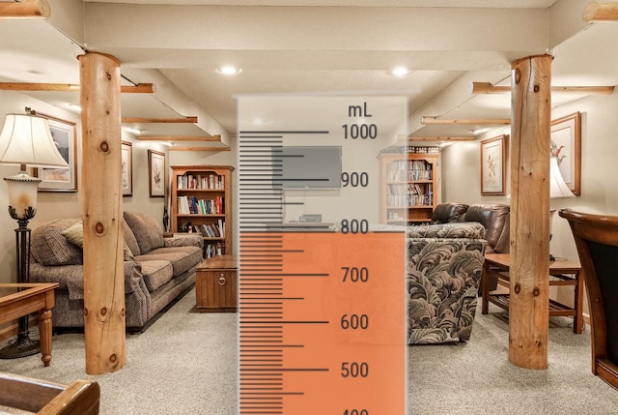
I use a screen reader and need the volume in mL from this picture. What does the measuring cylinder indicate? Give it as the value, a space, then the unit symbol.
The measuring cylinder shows 790 mL
